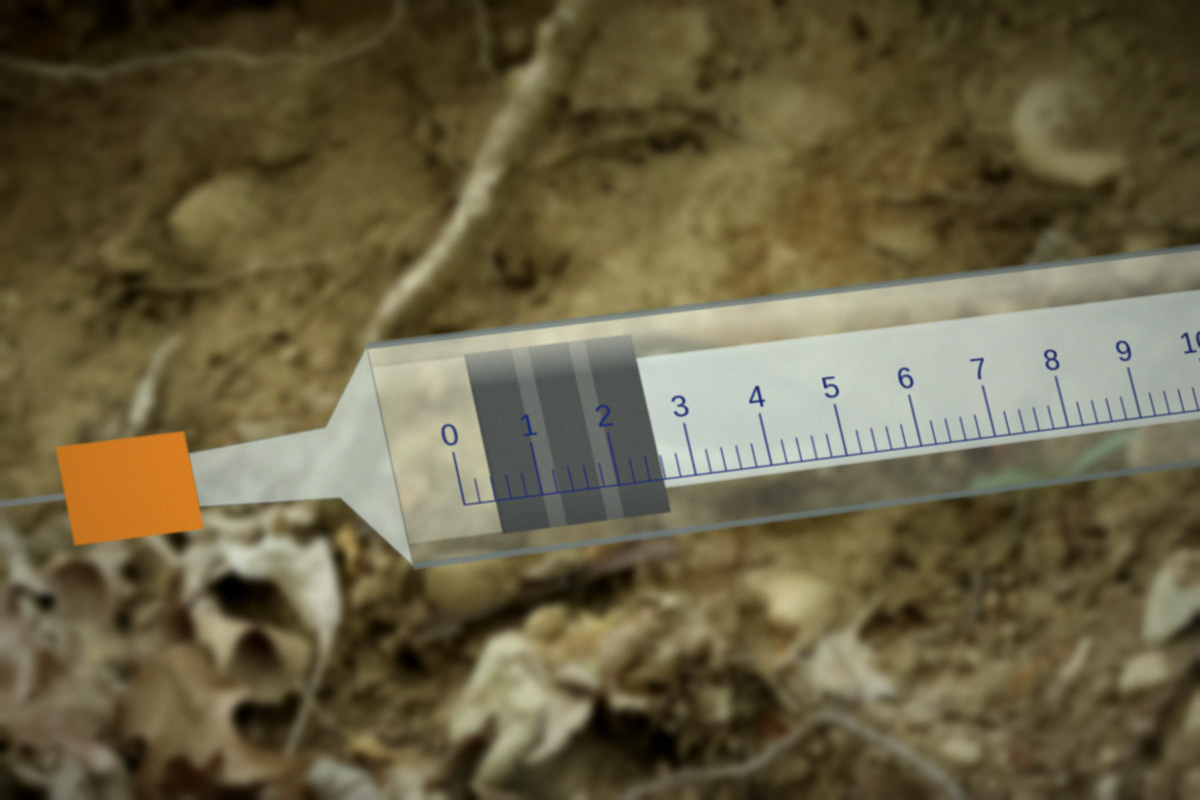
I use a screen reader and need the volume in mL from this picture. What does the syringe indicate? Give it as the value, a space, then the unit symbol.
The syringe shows 0.4 mL
